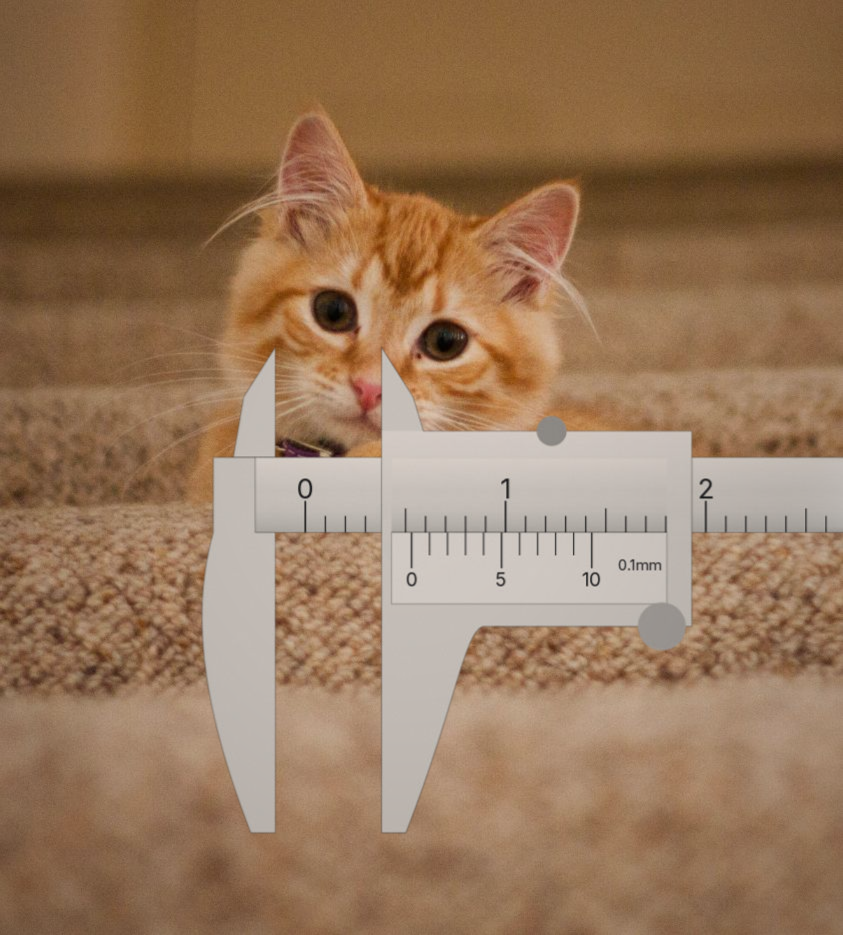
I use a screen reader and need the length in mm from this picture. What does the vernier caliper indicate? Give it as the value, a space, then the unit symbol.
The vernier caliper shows 5.3 mm
